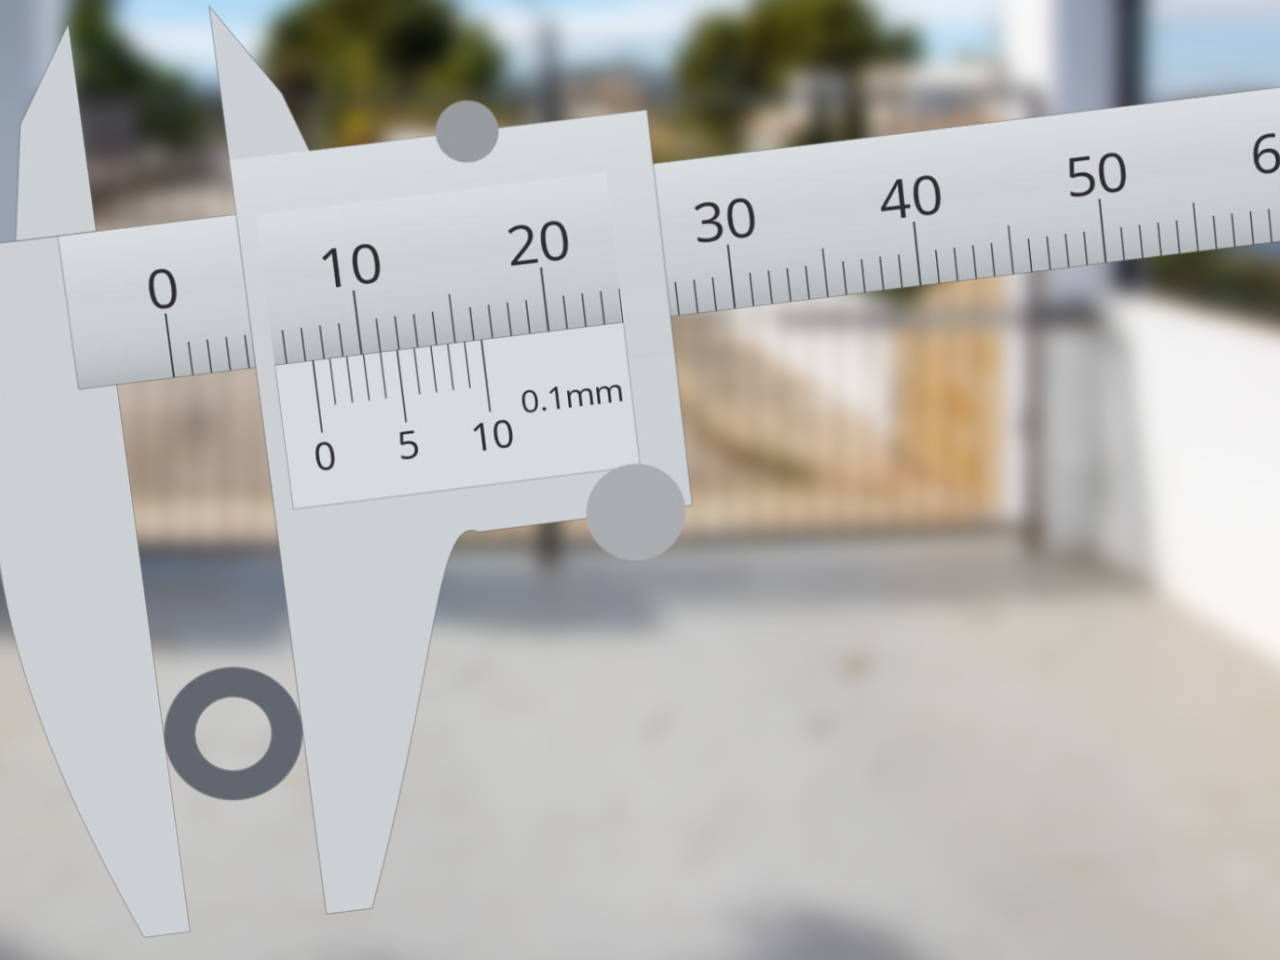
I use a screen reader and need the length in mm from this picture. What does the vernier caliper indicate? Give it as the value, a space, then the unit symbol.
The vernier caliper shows 7.4 mm
